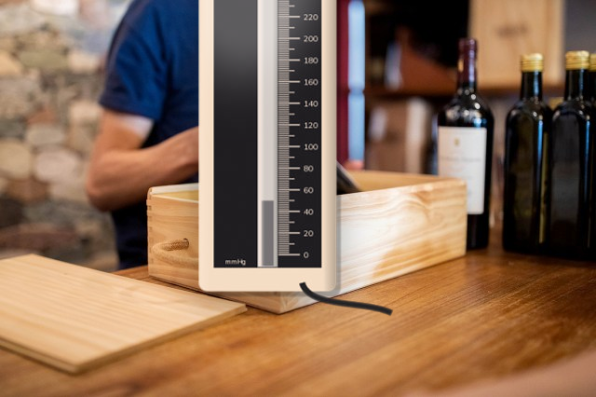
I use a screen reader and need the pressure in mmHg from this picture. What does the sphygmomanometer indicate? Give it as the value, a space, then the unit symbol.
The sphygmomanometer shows 50 mmHg
